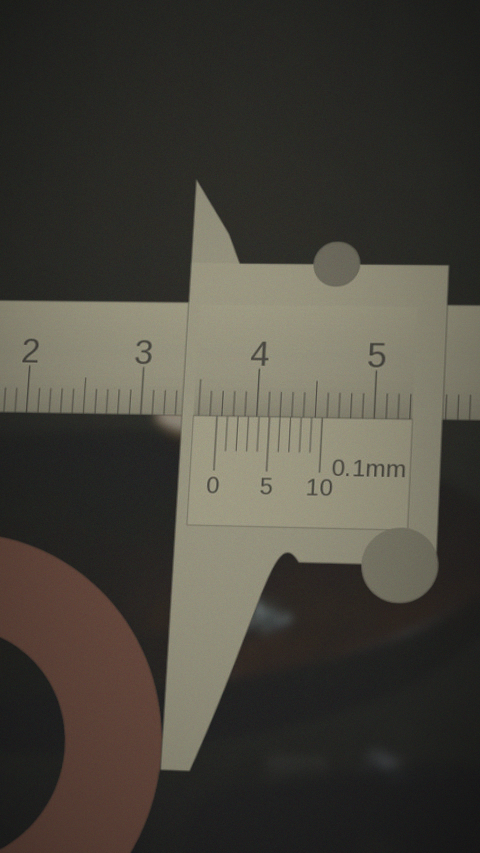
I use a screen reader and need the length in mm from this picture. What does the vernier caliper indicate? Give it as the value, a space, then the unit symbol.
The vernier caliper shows 36.6 mm
